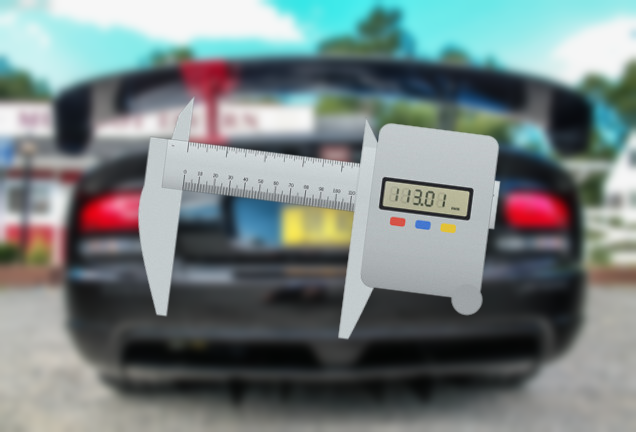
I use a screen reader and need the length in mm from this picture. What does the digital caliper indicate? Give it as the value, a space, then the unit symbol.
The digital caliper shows 113.01 mm
